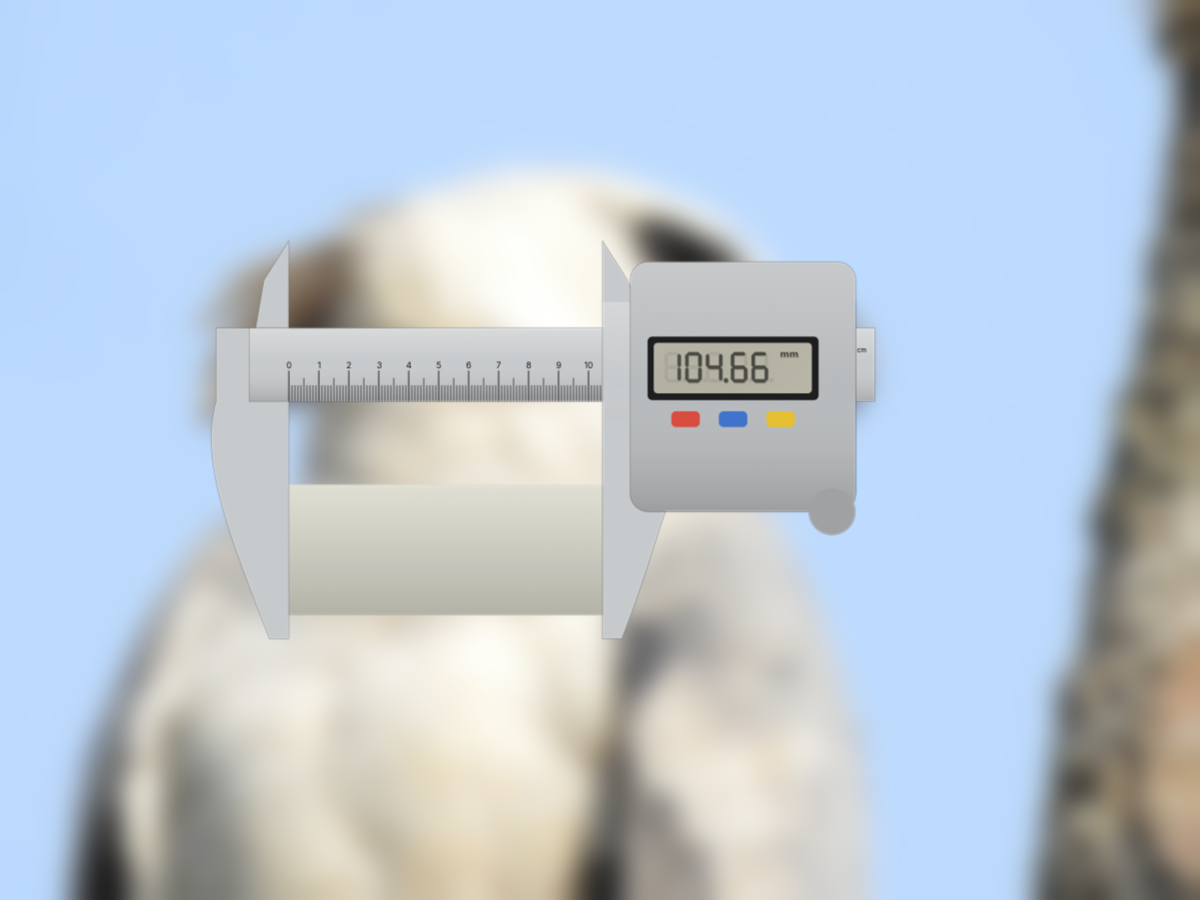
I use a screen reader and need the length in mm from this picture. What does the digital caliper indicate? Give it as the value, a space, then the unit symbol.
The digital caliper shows 104.66 mm
